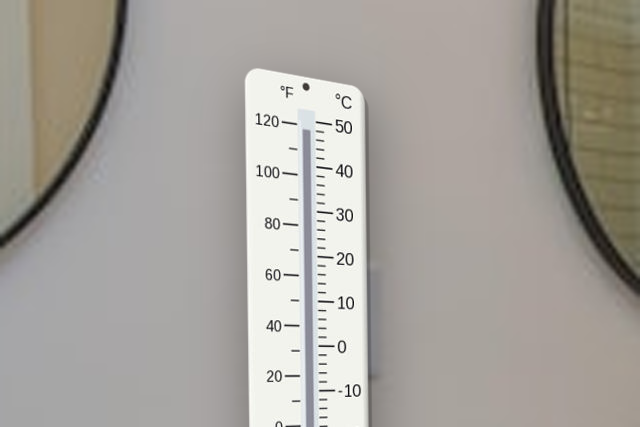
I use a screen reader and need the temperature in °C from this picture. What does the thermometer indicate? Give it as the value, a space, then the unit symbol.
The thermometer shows 48 °C
